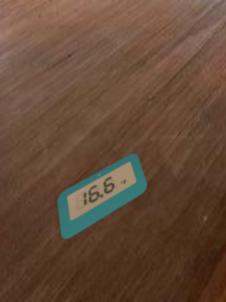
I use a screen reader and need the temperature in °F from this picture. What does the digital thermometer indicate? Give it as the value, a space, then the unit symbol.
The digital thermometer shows 16.6 °F
